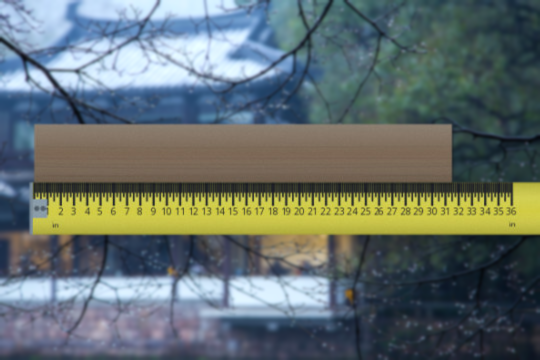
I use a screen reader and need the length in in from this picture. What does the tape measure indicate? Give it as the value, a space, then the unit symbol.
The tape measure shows 31.5 in
